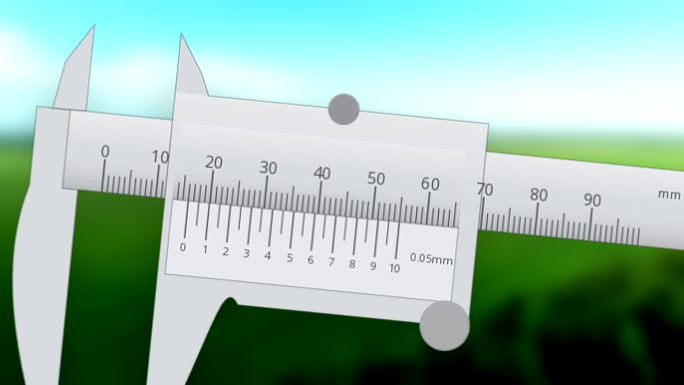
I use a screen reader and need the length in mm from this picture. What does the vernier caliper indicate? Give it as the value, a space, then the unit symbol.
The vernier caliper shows 16.0 mm
